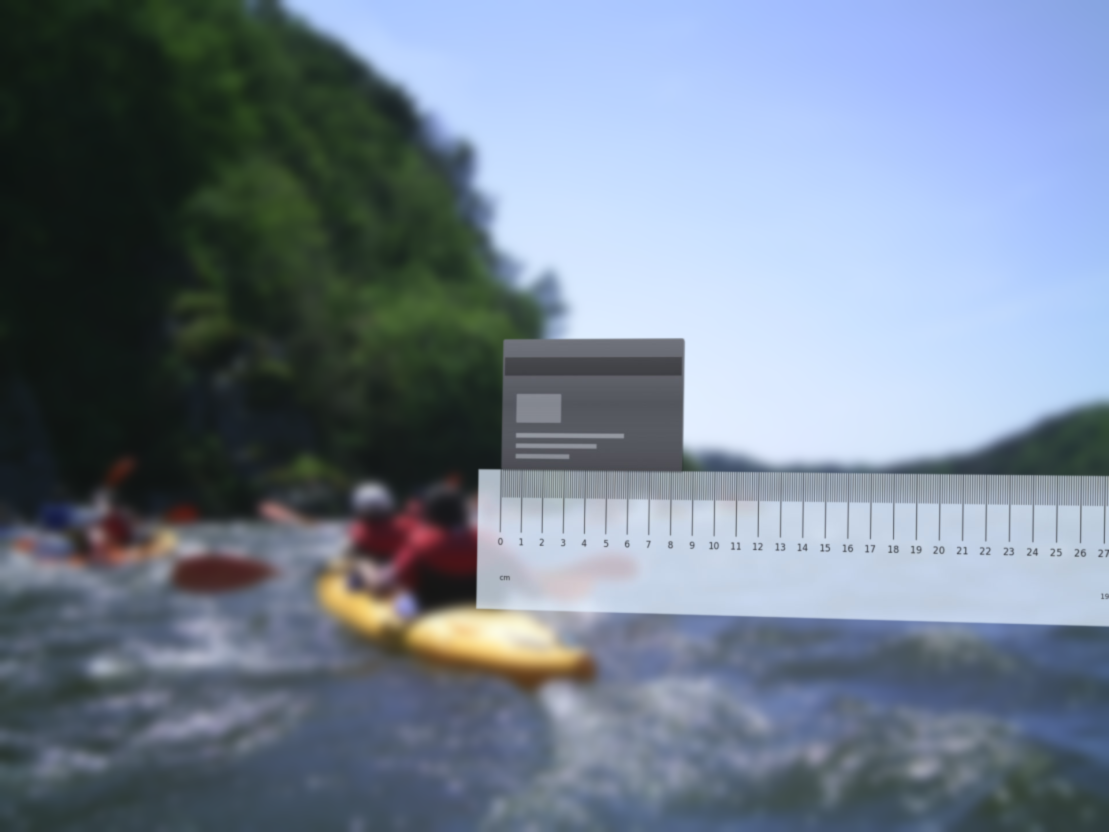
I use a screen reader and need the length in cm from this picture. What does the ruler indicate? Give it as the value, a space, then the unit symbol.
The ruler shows 8.5 cm
